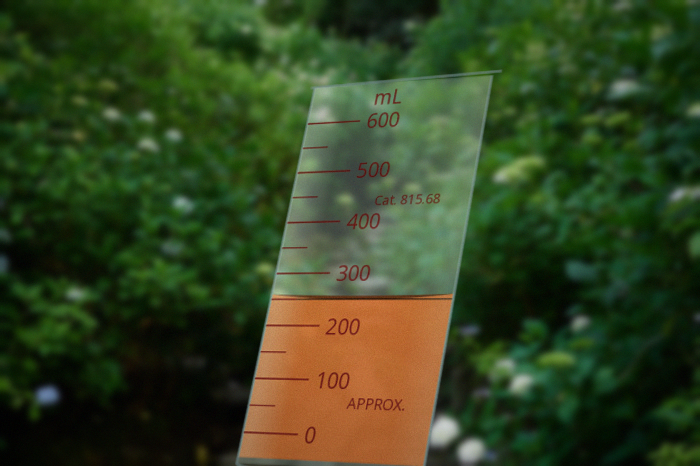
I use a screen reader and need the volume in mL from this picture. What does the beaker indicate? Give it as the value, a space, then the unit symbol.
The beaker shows 250 mL
